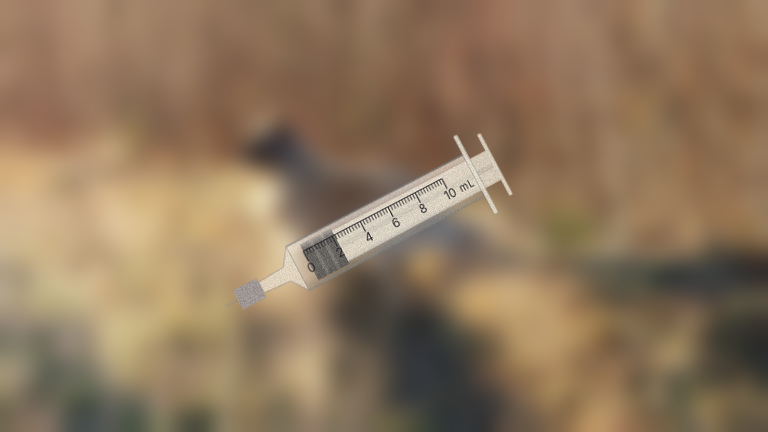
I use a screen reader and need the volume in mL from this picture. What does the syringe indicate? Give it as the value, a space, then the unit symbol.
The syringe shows 0 mL
